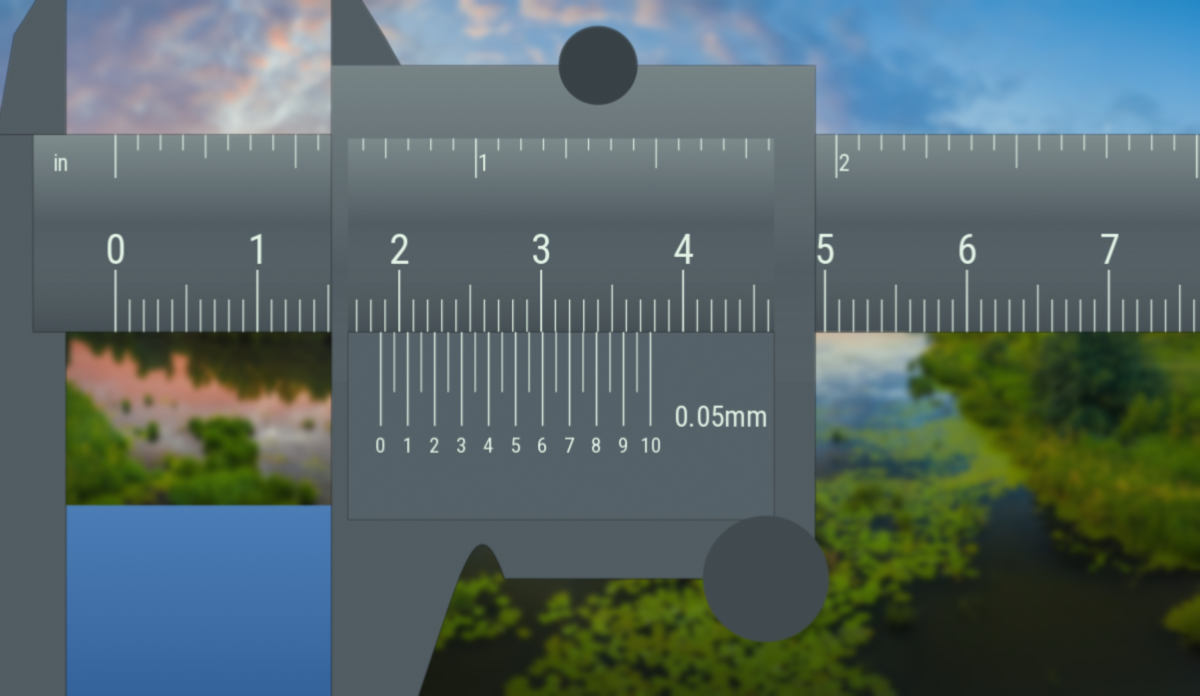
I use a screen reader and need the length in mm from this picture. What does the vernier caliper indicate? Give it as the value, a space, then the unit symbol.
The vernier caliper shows 18.7 mm
